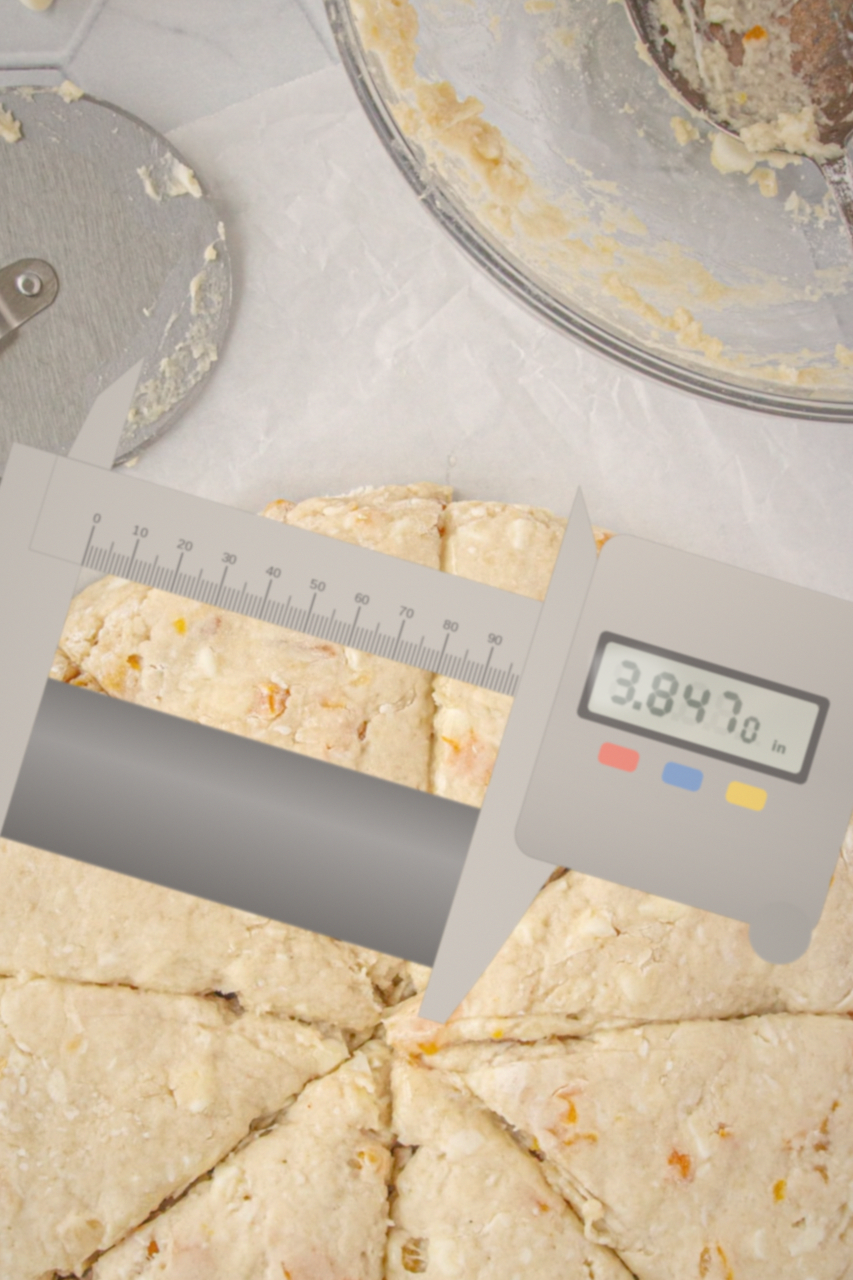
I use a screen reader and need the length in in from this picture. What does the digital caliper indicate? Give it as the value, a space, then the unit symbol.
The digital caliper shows 3.8470 in
